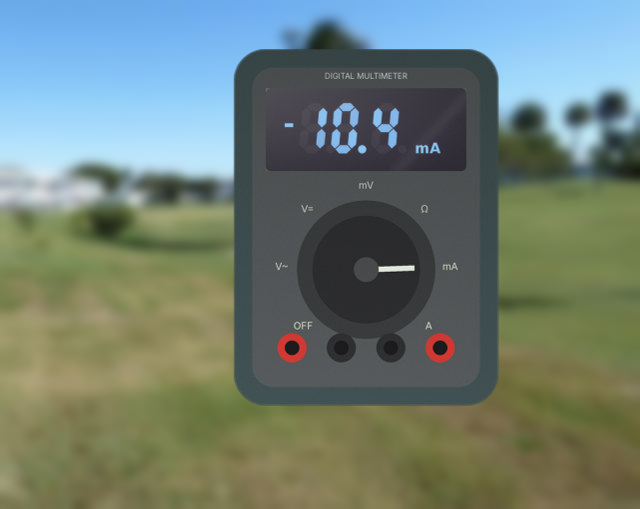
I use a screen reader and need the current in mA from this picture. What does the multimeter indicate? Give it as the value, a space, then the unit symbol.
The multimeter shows -10.4 mA
